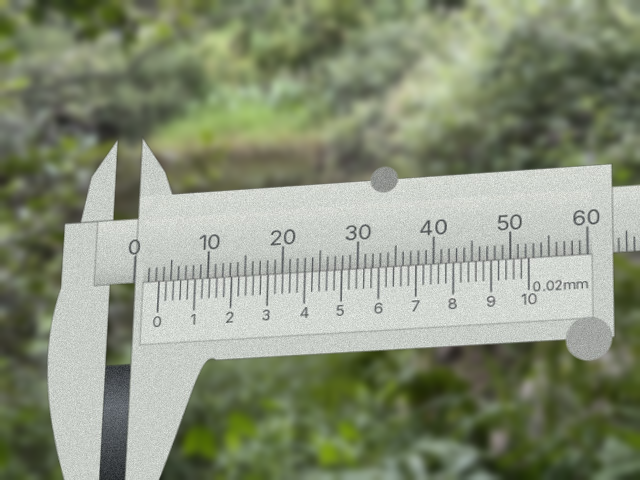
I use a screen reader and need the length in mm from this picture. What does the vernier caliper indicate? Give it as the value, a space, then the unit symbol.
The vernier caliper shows 3.4 mm
